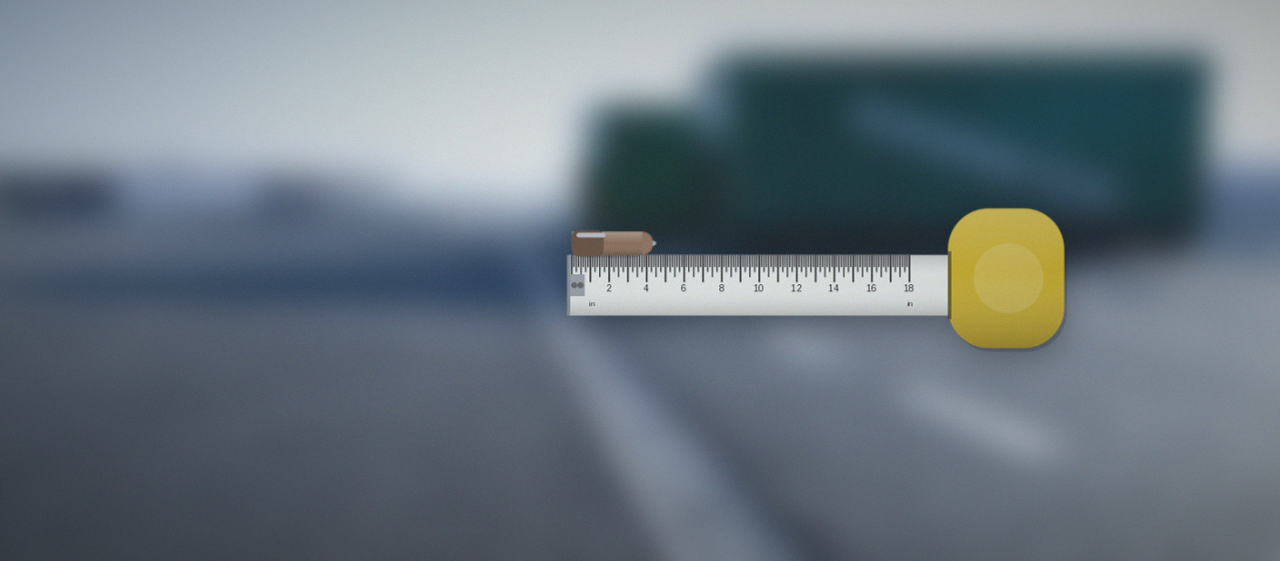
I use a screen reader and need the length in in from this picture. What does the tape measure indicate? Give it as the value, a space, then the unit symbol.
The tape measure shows 4.5 in
